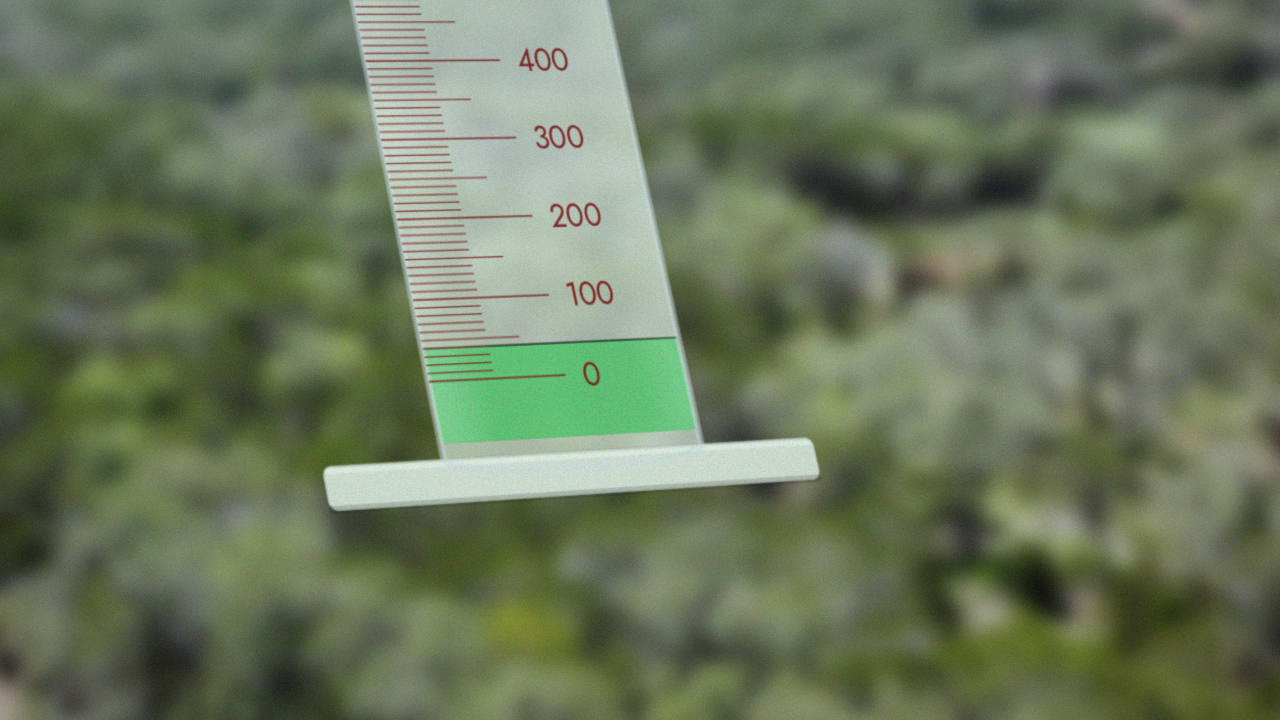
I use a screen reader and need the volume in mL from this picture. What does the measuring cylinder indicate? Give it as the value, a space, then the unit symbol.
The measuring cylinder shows 40 mL
